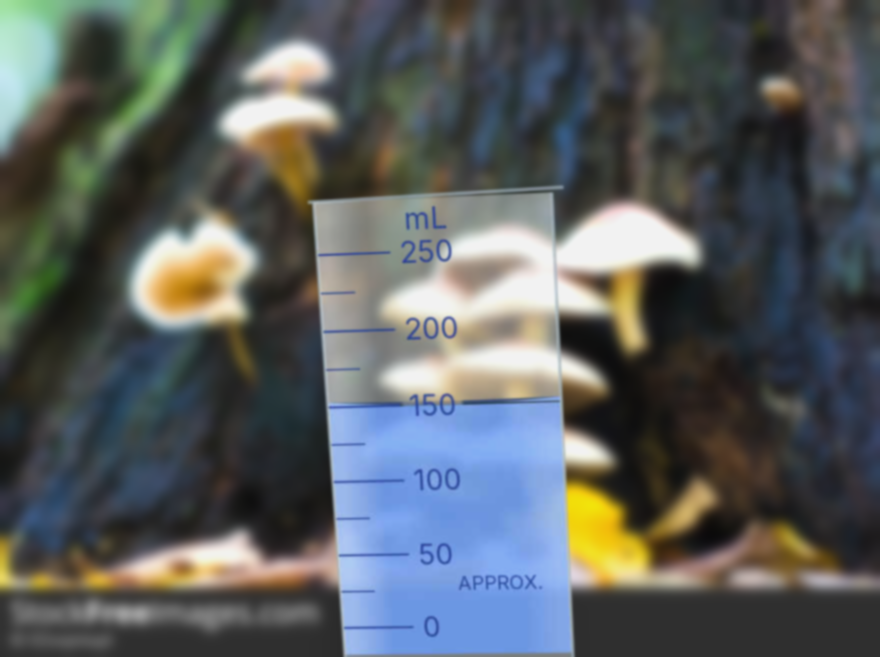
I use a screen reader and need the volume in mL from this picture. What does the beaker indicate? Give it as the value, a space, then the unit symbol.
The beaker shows 150 mL
